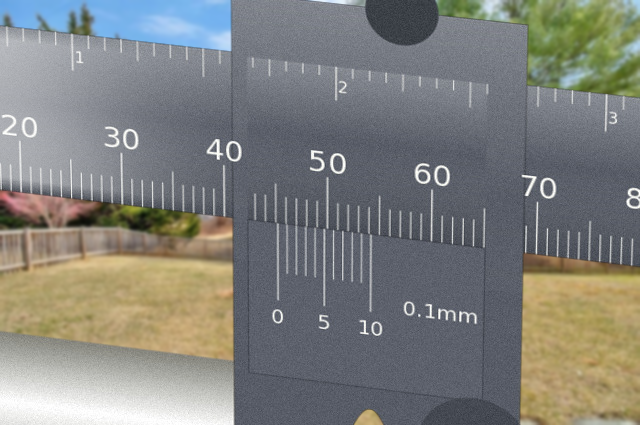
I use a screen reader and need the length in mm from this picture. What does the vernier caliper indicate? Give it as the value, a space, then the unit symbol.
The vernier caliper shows 45.2 mm
